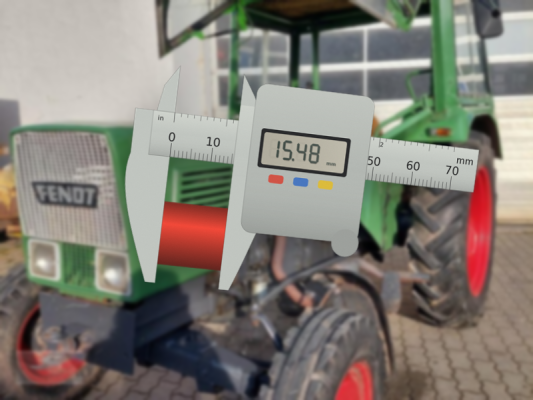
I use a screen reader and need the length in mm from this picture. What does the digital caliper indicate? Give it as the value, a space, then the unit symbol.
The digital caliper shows 15.48 mm
